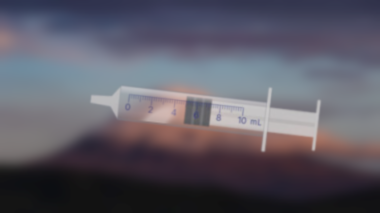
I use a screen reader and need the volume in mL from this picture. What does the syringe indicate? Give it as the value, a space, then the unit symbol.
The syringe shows 5 mL
